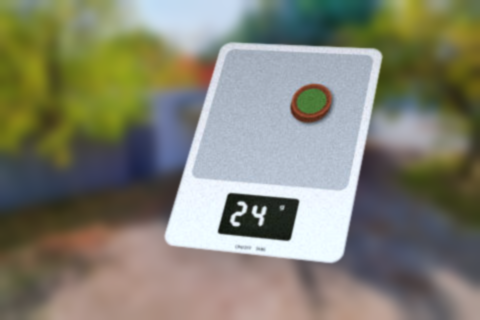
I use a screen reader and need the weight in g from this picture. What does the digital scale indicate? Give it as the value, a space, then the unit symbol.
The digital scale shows 24 g
